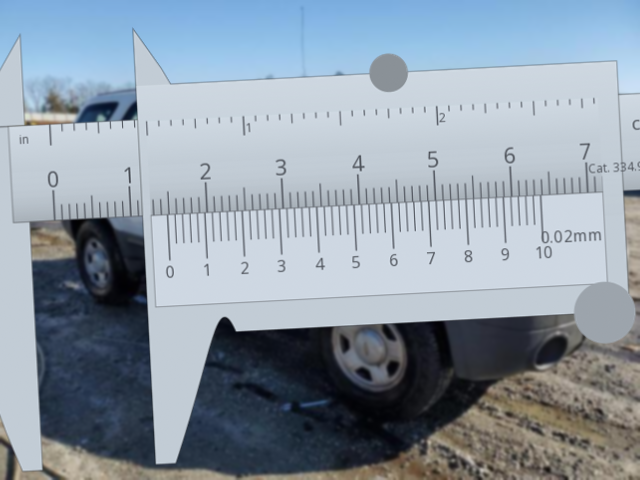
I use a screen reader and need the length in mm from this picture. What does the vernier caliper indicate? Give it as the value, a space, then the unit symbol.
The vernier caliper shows 14.8 mm
